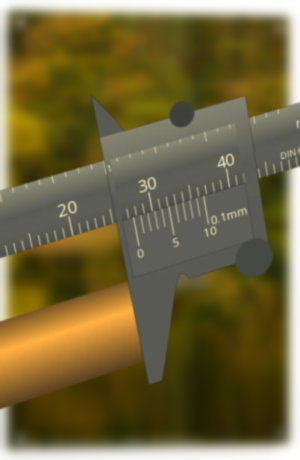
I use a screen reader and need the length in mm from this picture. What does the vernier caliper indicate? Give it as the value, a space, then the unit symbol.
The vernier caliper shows 27.6 mm
